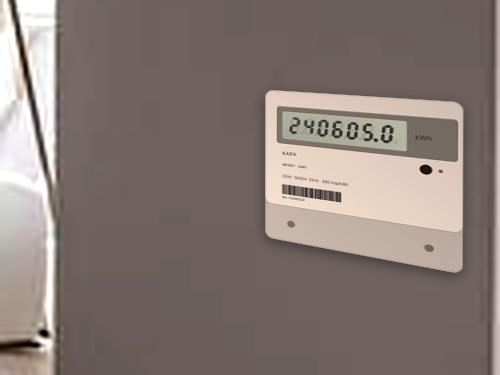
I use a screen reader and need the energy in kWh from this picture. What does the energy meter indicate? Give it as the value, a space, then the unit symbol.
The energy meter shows 240605.0 kWh
